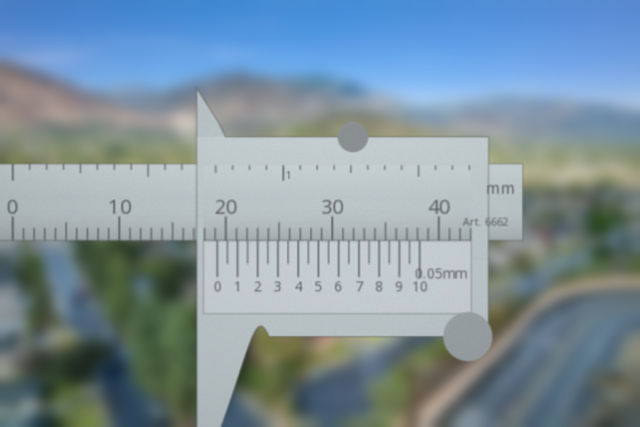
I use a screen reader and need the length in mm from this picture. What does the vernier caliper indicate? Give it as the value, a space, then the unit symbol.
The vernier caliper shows 19.2 mm
